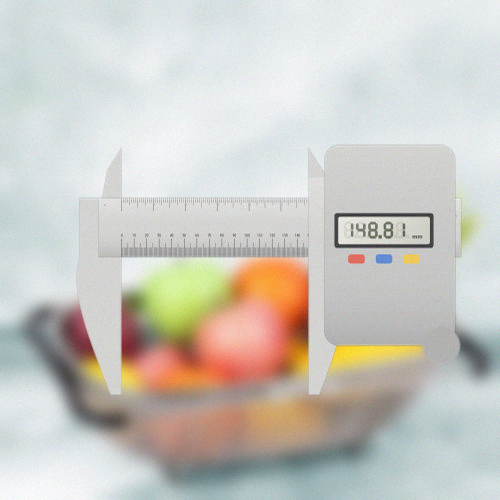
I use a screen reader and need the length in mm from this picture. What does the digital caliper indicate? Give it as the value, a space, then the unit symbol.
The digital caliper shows 148.81 mm
